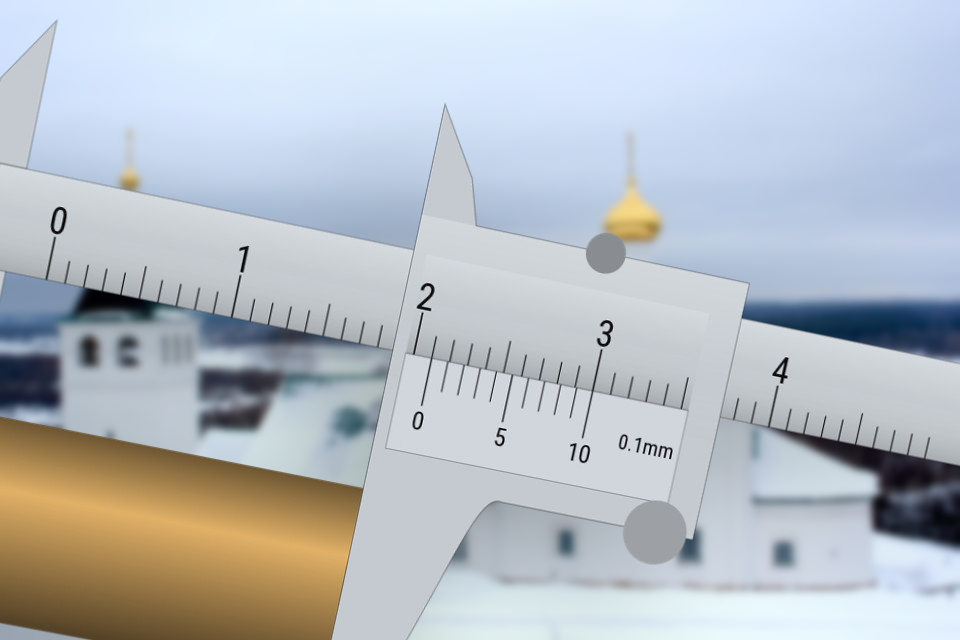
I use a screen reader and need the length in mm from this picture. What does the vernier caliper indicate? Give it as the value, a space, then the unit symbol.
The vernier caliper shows 21.0 mm
